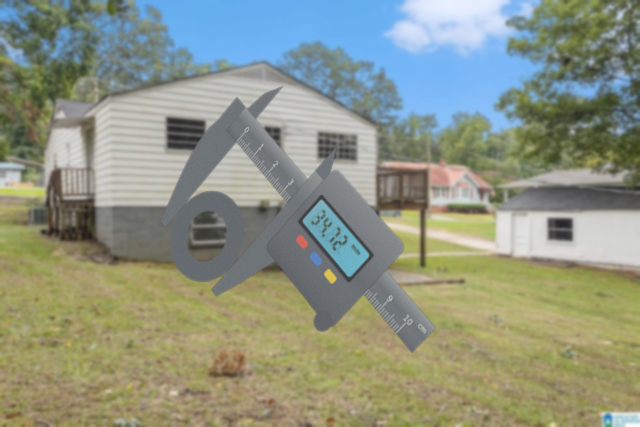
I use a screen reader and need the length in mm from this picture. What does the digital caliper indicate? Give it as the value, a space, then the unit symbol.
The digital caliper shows 34.72 mm
